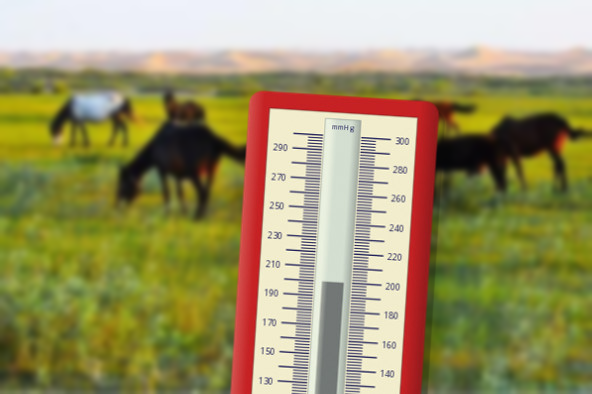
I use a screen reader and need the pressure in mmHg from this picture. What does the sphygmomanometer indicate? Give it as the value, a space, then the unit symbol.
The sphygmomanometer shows 200 mmHg
